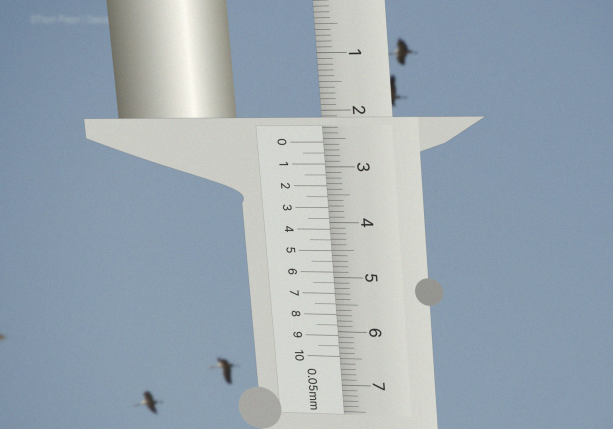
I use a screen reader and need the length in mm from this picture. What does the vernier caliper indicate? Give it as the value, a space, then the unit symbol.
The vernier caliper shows 25.6 mm
